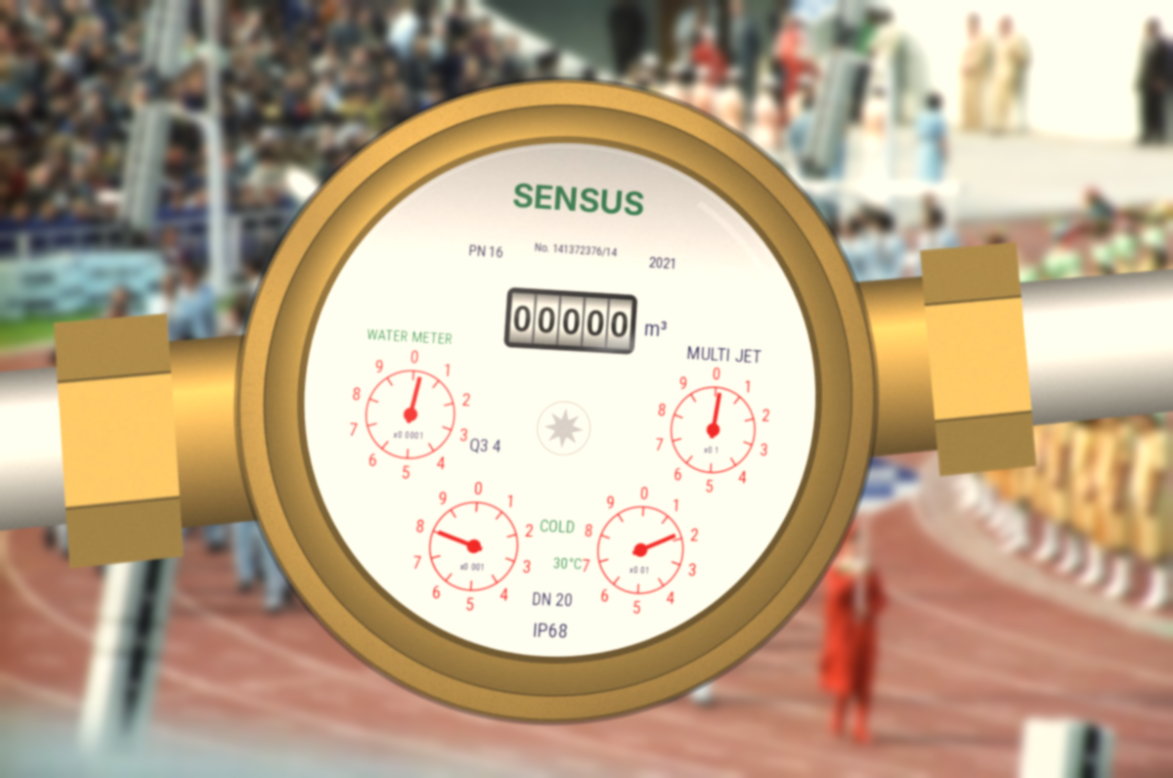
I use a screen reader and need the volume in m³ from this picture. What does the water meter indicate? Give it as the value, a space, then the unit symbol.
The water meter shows 0.0180 m³
